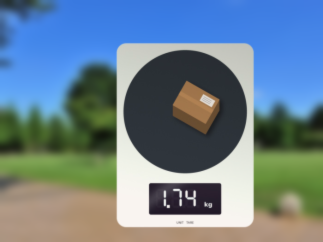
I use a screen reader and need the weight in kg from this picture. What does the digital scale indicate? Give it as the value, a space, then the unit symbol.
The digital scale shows 1.74 kg
